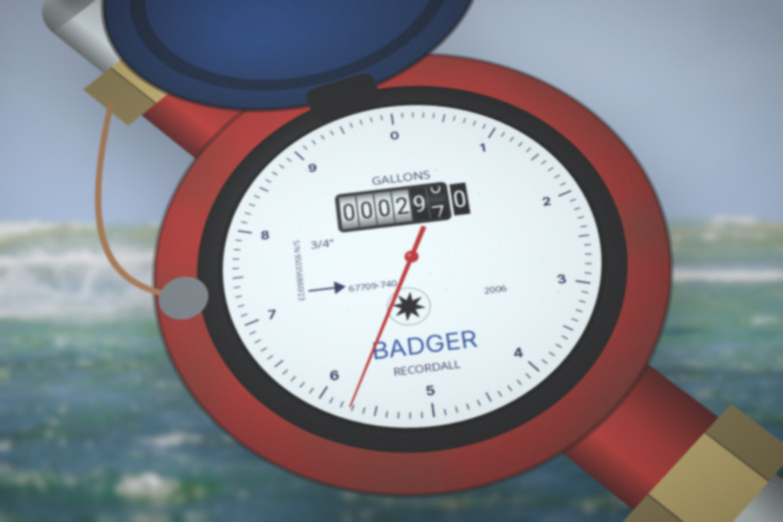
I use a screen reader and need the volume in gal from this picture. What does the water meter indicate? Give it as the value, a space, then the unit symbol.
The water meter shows 2965.7 gal
